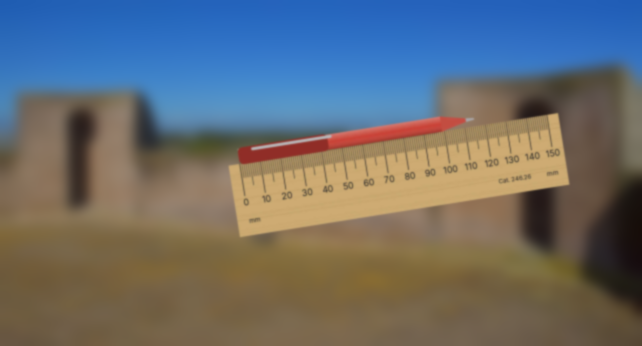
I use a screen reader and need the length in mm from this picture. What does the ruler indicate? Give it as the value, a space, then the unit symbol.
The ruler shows 115 mm
